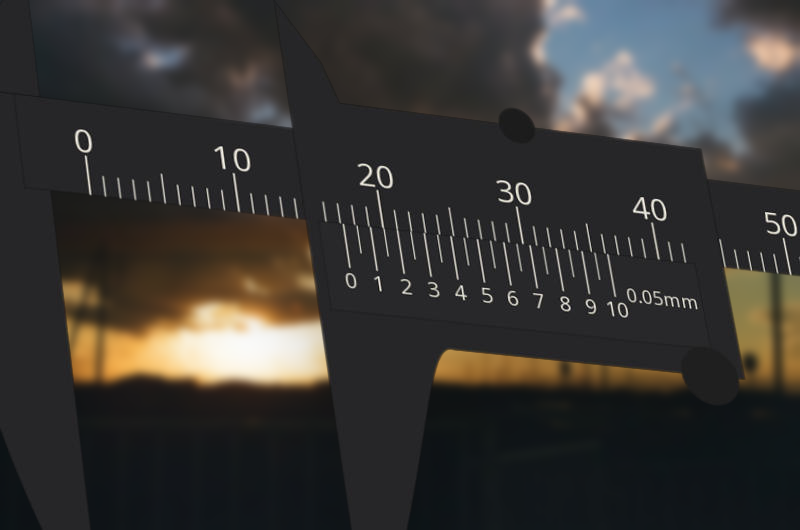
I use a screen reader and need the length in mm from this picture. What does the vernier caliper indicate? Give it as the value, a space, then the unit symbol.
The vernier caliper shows 17.2 mm
